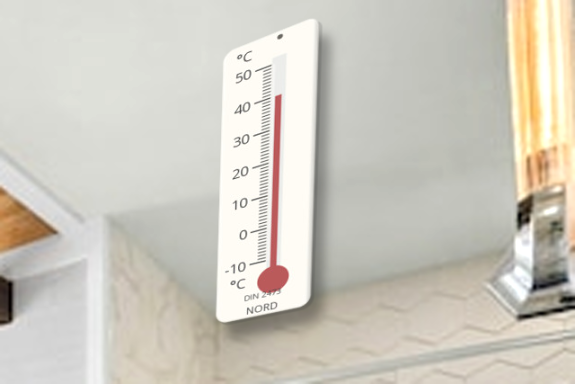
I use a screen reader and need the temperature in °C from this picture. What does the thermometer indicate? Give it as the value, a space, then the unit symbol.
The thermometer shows 40 °C
